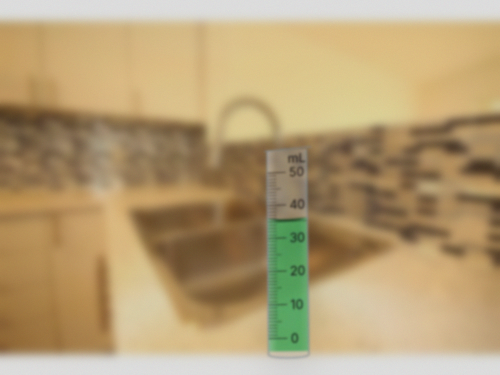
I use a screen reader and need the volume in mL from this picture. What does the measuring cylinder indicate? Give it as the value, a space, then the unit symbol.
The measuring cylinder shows 35 mL
